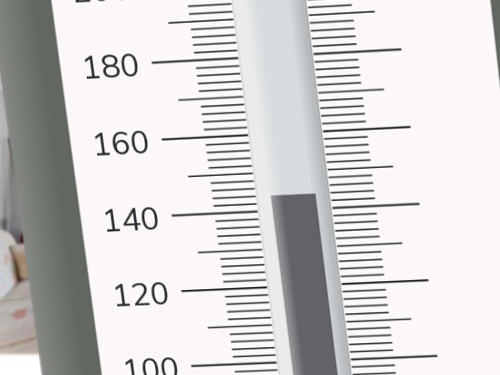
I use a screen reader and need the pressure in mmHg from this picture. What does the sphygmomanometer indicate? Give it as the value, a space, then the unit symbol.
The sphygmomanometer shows 144 mmHg
